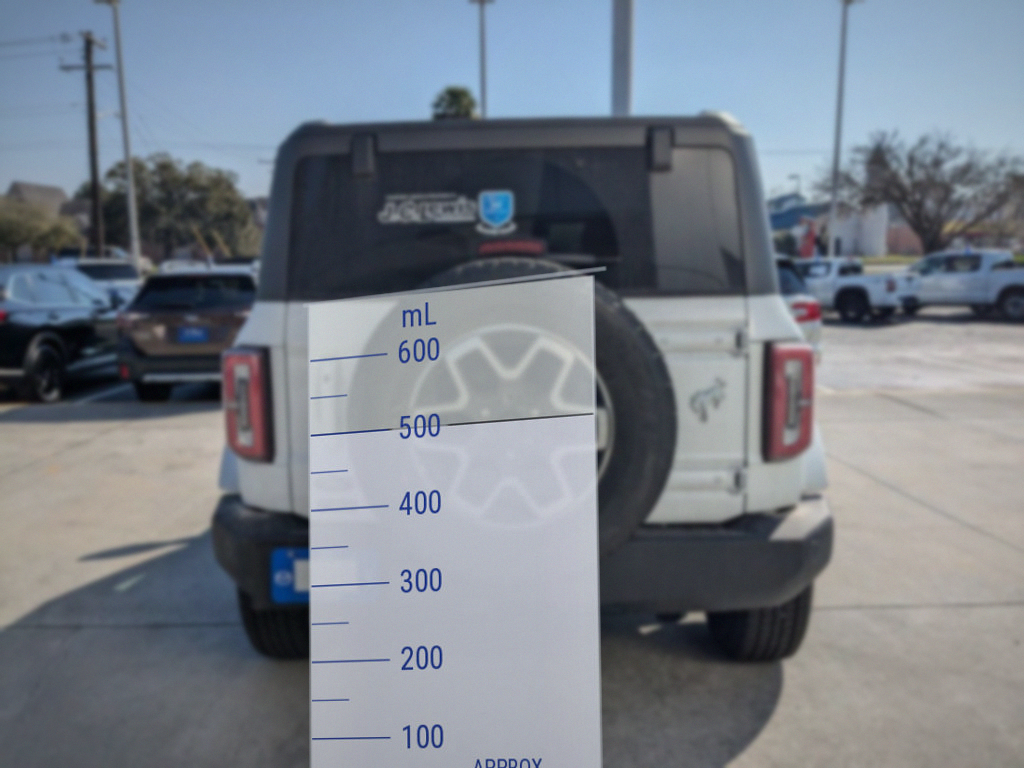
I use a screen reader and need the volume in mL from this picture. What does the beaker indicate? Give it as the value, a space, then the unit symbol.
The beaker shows 500 mL
